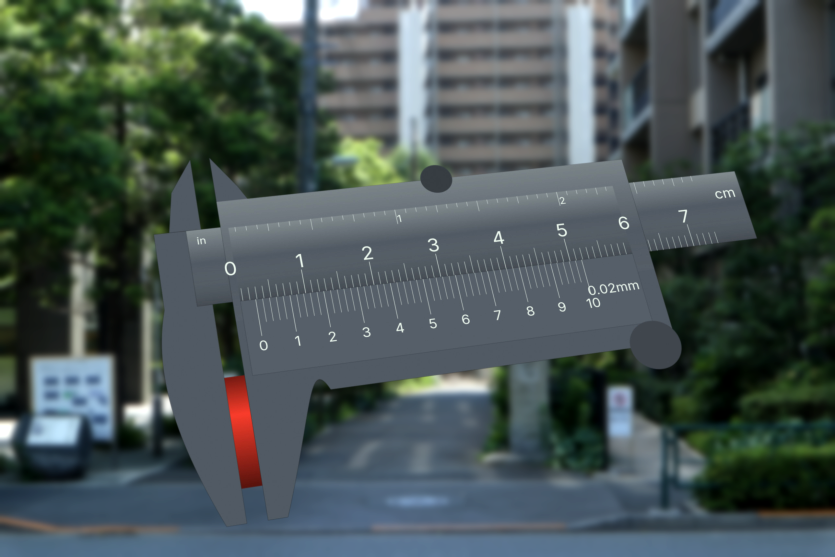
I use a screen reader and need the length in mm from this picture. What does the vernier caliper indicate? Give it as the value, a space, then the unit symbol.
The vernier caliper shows 2.8 mm
